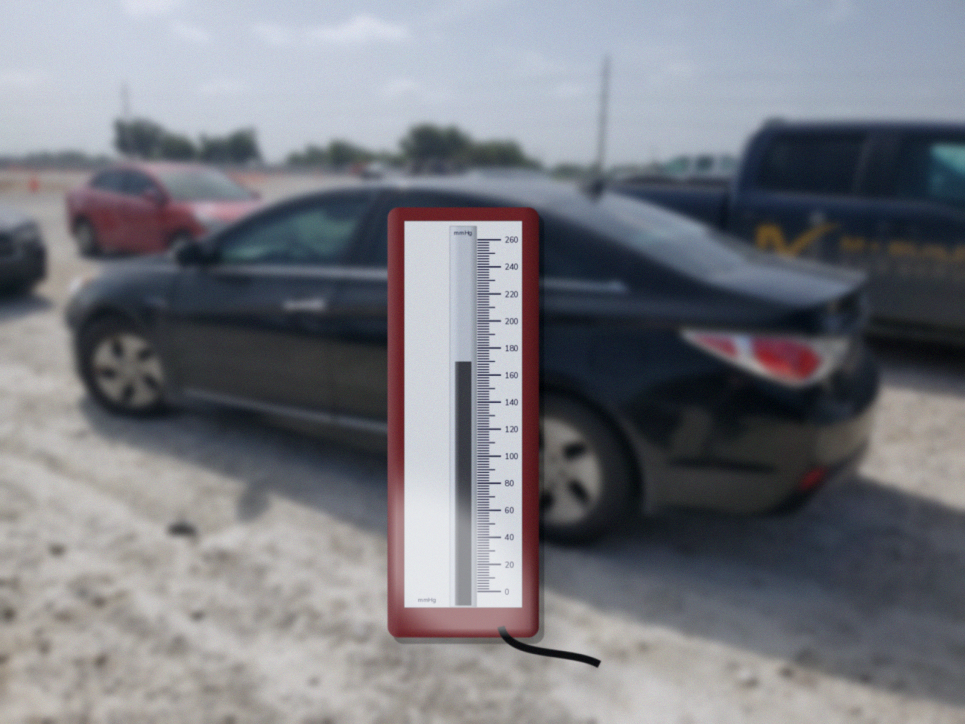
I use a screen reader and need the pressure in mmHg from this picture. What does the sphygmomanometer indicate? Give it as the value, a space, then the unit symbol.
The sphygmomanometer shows 170 mmHg
